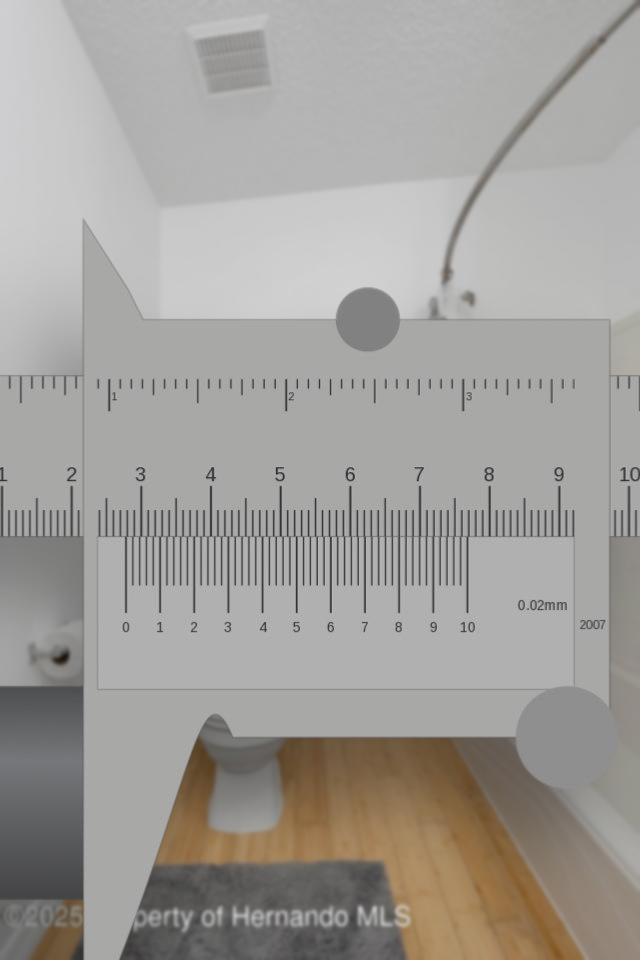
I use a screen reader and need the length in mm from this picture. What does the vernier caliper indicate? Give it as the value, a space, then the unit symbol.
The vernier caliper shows 27.8 mm
